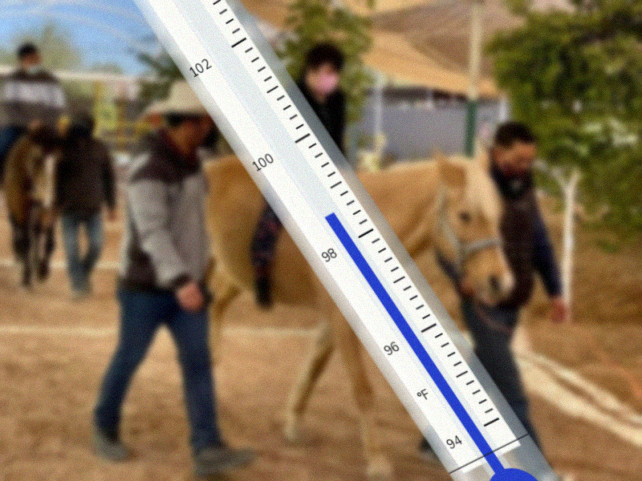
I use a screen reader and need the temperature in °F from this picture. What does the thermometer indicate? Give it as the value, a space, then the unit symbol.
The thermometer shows 98.6 °F
